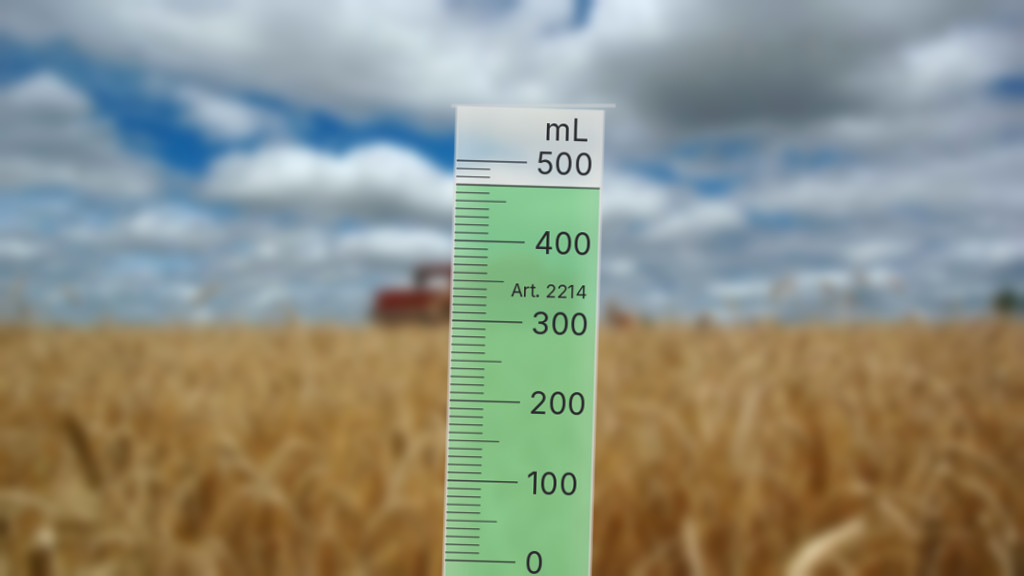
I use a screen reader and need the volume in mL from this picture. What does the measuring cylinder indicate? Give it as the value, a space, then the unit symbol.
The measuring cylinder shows 470 mL
